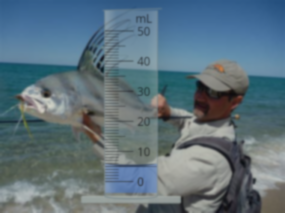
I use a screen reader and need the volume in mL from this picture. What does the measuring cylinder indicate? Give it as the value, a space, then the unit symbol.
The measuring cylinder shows 5 mL
